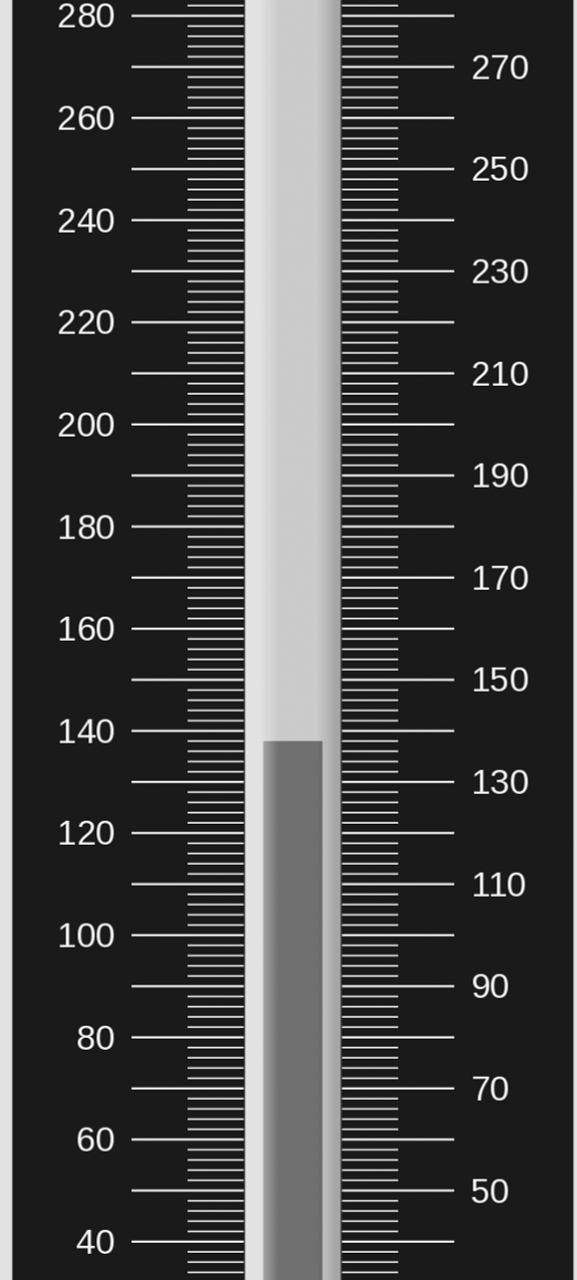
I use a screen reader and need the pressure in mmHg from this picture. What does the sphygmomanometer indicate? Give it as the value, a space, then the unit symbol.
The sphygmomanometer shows 138 mmHg
